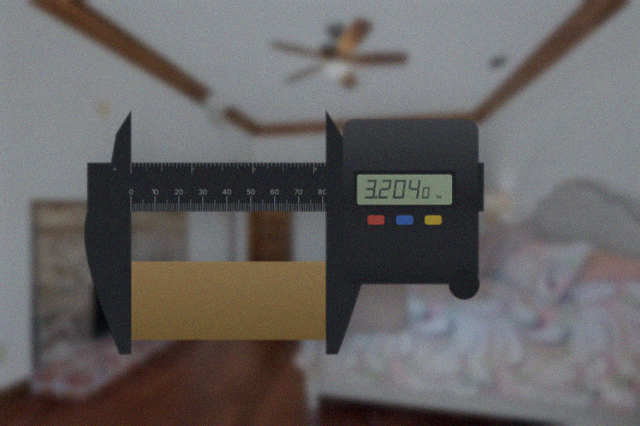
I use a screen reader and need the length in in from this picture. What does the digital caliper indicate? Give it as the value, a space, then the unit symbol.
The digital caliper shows 3.2040 in
